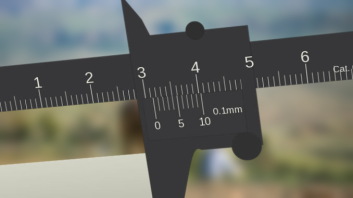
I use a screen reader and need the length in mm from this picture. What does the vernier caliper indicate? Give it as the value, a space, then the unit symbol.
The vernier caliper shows 31.4 mm
